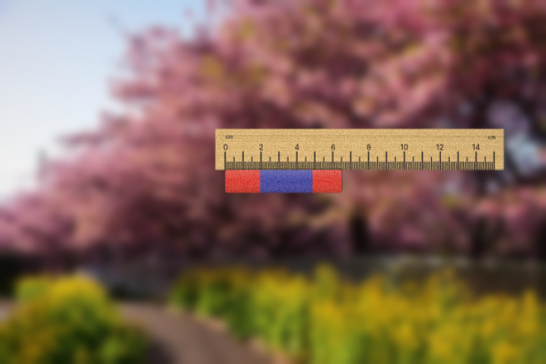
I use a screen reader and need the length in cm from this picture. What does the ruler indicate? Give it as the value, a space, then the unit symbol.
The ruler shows 6.5 cm
